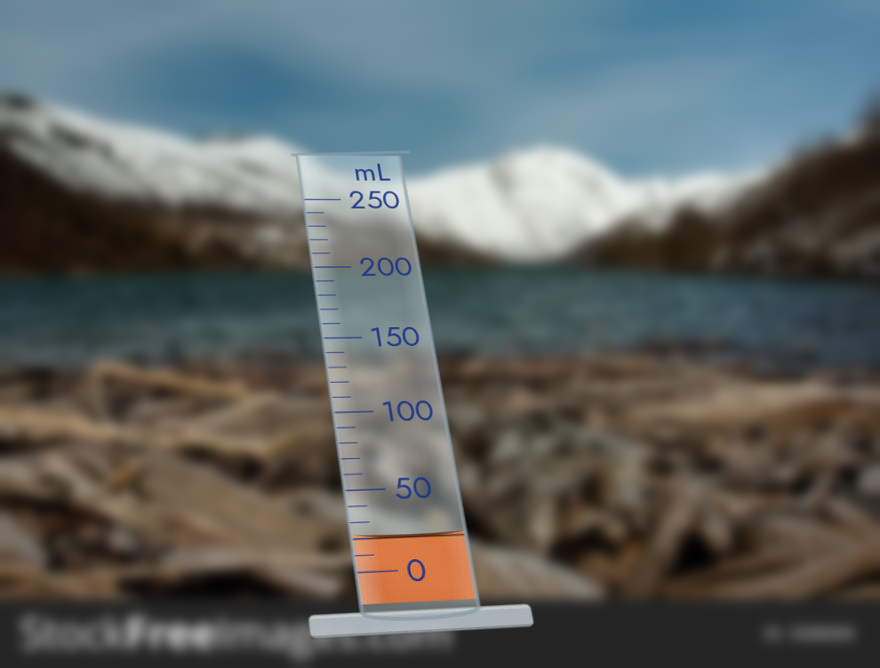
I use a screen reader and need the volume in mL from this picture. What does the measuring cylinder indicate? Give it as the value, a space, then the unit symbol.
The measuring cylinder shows 20 mL
